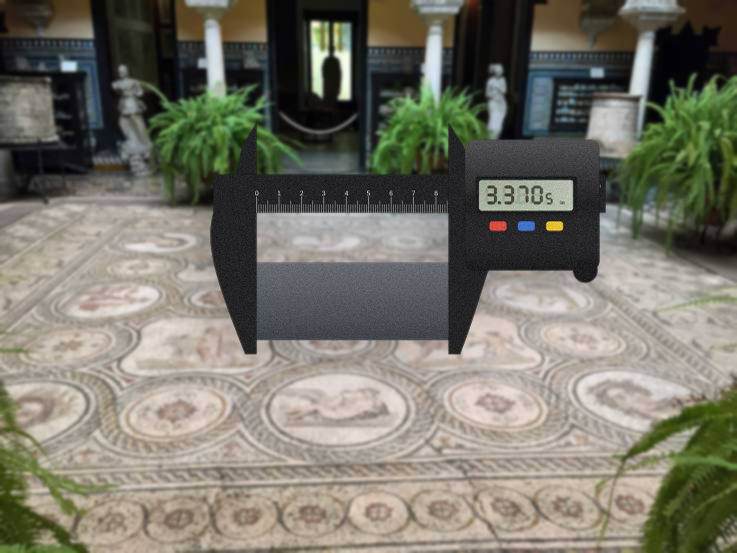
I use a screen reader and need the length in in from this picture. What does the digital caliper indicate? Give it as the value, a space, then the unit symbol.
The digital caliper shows 3.3705 in
